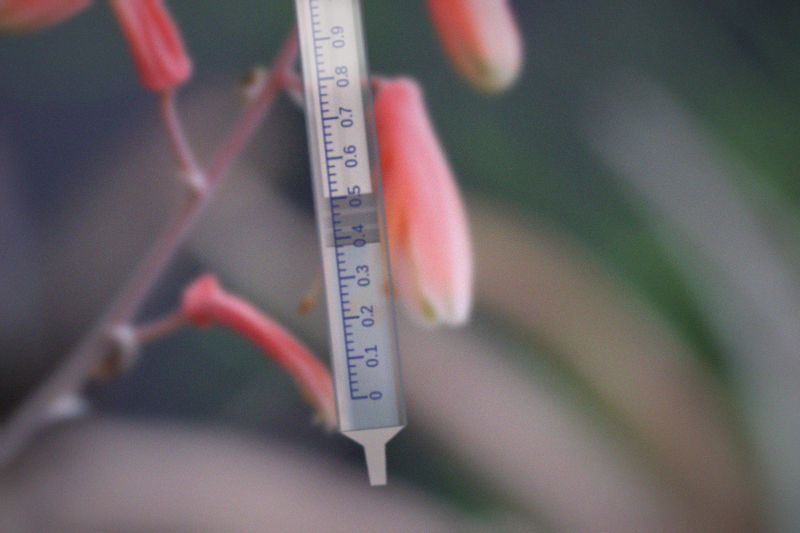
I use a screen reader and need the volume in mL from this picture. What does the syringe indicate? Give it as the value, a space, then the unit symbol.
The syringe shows 0.38 mL
